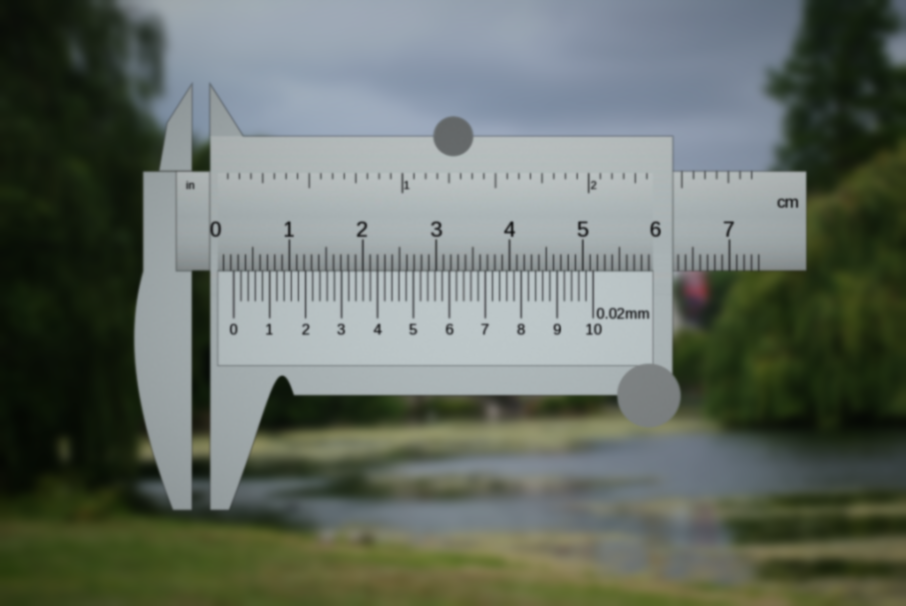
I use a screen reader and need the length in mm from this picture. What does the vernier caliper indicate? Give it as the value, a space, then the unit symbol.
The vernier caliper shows 2.4 mm
